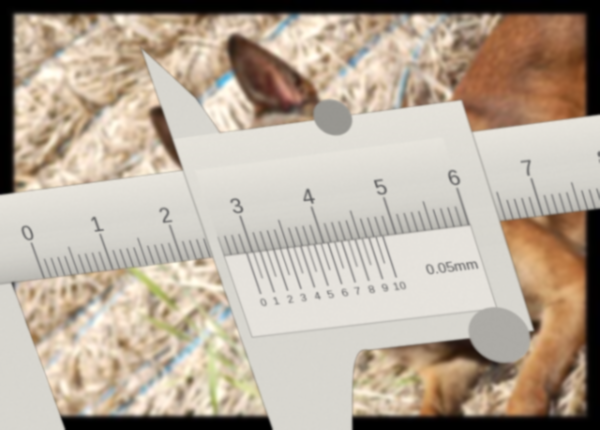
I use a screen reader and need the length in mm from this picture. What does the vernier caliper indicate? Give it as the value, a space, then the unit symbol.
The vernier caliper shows 29.2 mm
